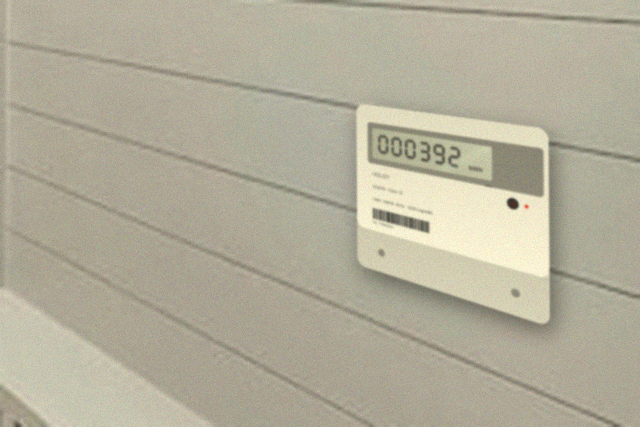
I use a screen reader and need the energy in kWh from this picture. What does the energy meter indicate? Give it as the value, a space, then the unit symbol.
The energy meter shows 392 kWh
